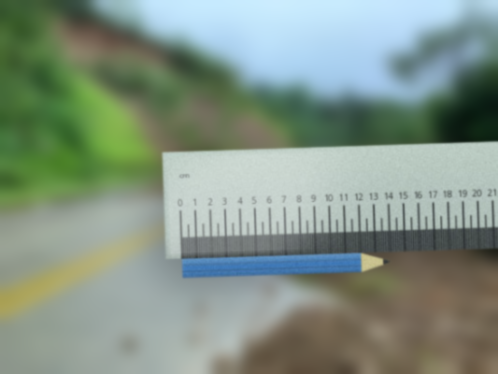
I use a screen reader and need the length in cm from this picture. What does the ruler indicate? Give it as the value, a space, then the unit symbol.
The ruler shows 14 cm
